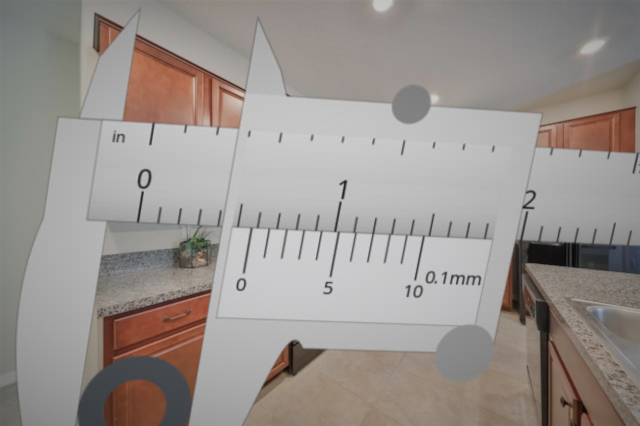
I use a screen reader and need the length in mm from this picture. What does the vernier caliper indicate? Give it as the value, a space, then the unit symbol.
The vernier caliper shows 5.7 mm
